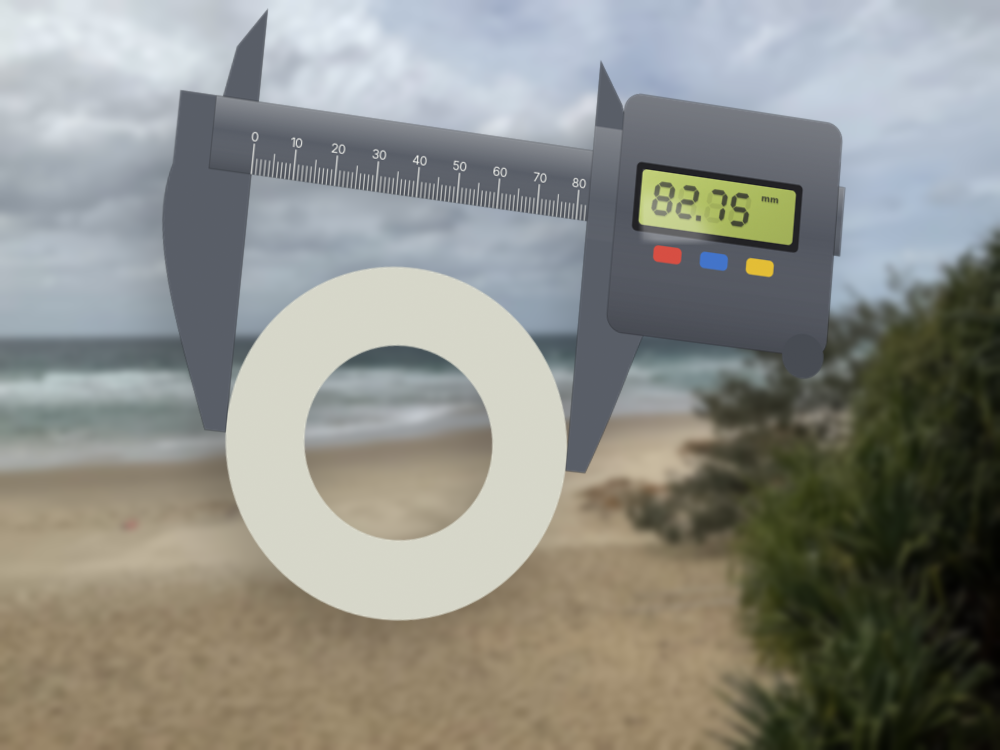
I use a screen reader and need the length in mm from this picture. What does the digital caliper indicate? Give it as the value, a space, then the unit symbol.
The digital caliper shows 82.75 mm
